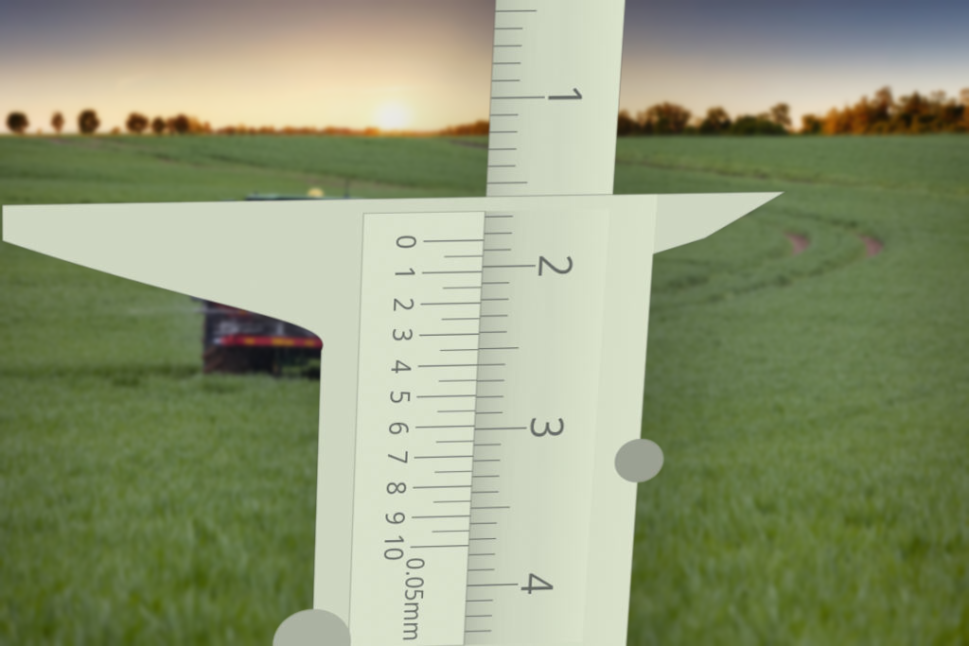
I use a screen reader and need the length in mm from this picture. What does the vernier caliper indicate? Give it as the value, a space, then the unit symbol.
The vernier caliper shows 18.4 mm
